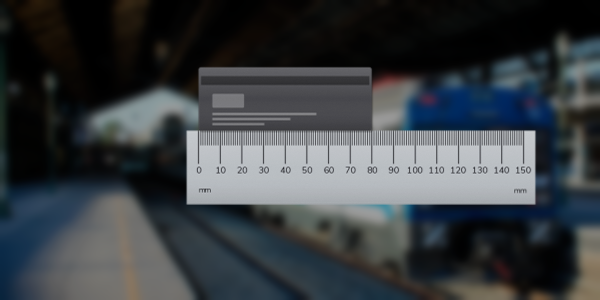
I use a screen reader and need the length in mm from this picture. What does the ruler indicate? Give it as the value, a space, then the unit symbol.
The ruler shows 80 mm
